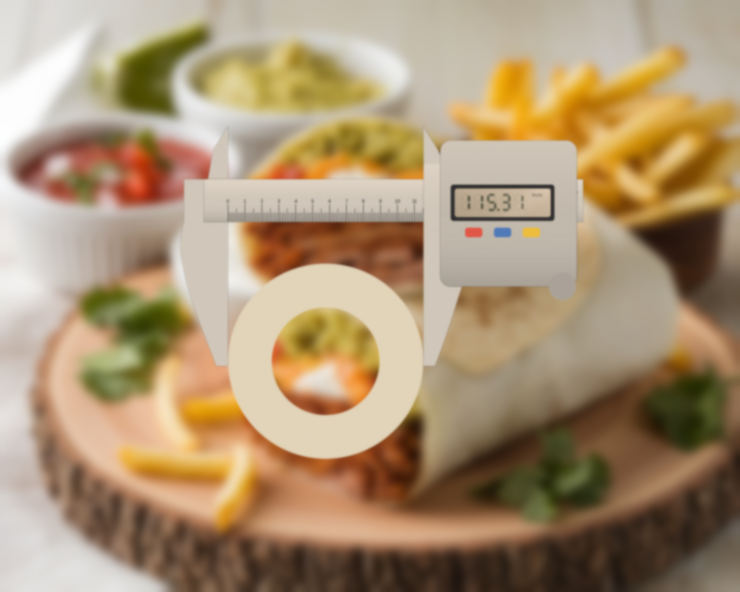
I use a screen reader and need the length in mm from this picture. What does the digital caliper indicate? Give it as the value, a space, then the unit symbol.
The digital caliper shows 115.31 mm
